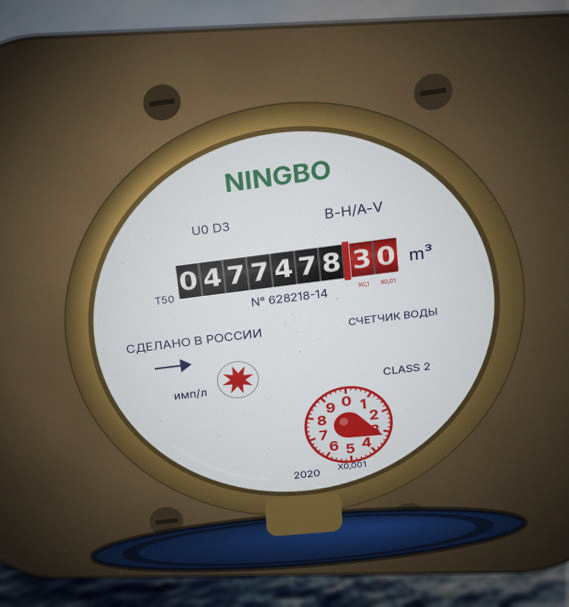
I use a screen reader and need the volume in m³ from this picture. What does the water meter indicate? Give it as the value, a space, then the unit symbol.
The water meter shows 477478.303 m³
